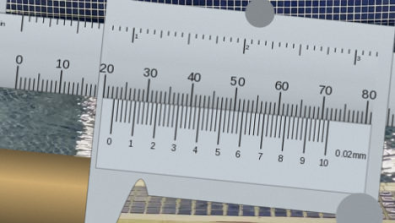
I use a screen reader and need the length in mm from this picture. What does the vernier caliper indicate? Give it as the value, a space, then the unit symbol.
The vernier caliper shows 22.5 mm
